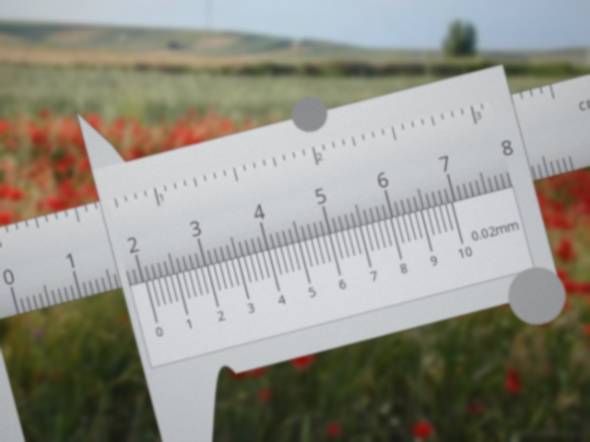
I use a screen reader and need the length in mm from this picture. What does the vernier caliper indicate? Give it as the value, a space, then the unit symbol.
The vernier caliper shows 20.5 mm
